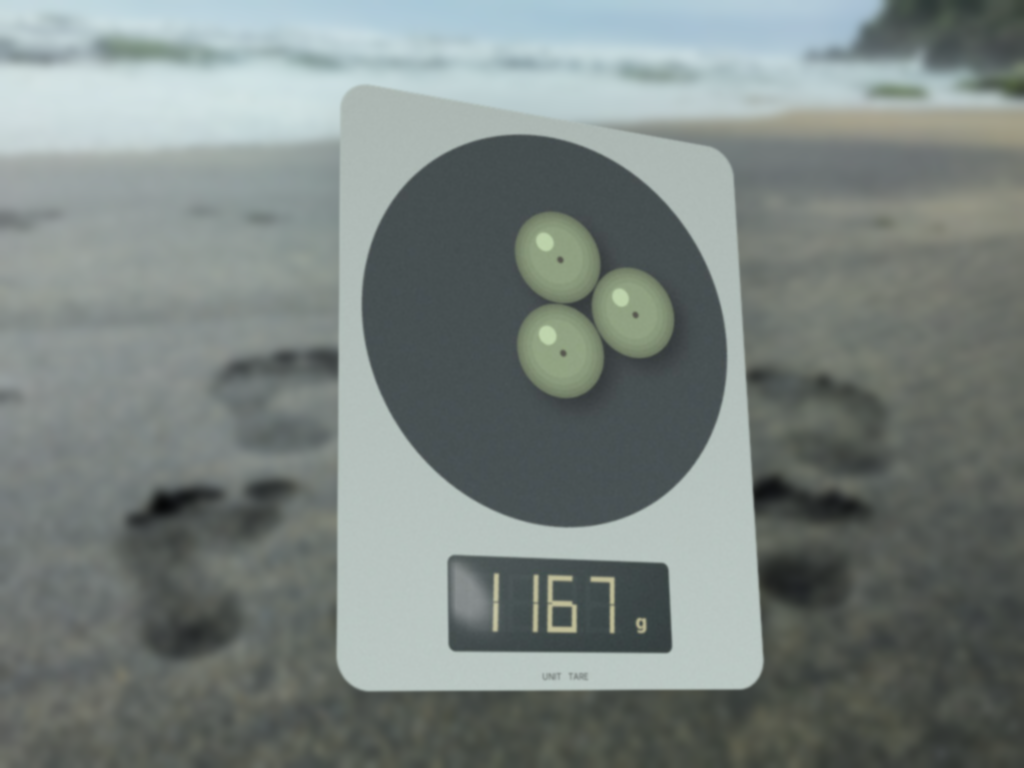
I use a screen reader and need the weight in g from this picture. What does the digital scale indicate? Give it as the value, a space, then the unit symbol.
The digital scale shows 1167 g
